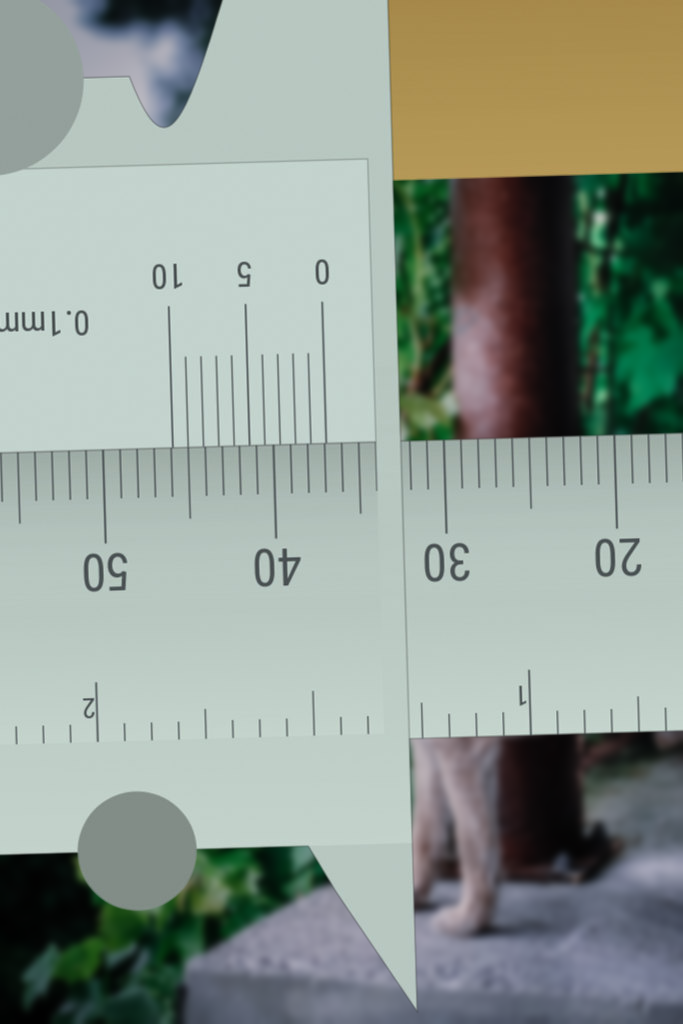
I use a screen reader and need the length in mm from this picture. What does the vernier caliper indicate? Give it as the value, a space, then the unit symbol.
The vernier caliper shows 36.9 mm
